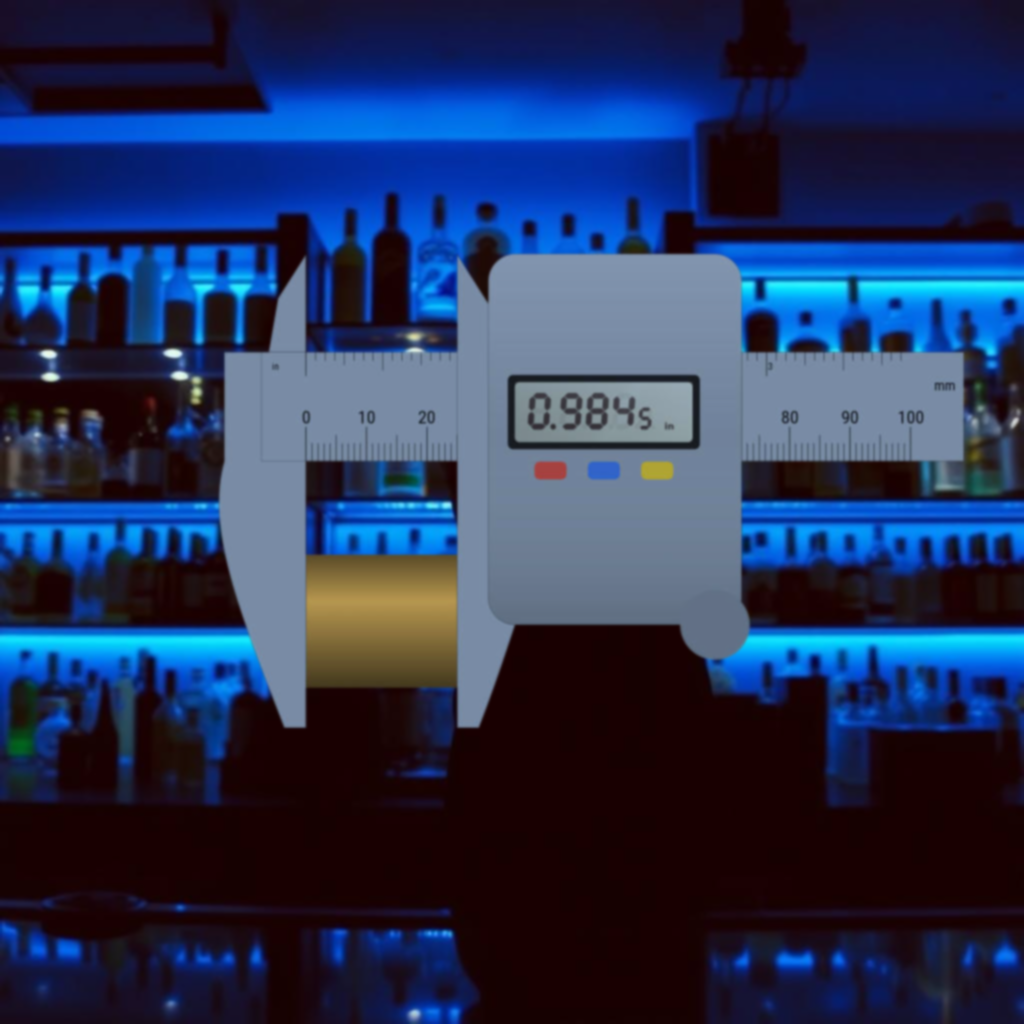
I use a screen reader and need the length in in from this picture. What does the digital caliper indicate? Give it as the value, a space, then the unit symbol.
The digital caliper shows 0.9845 in
